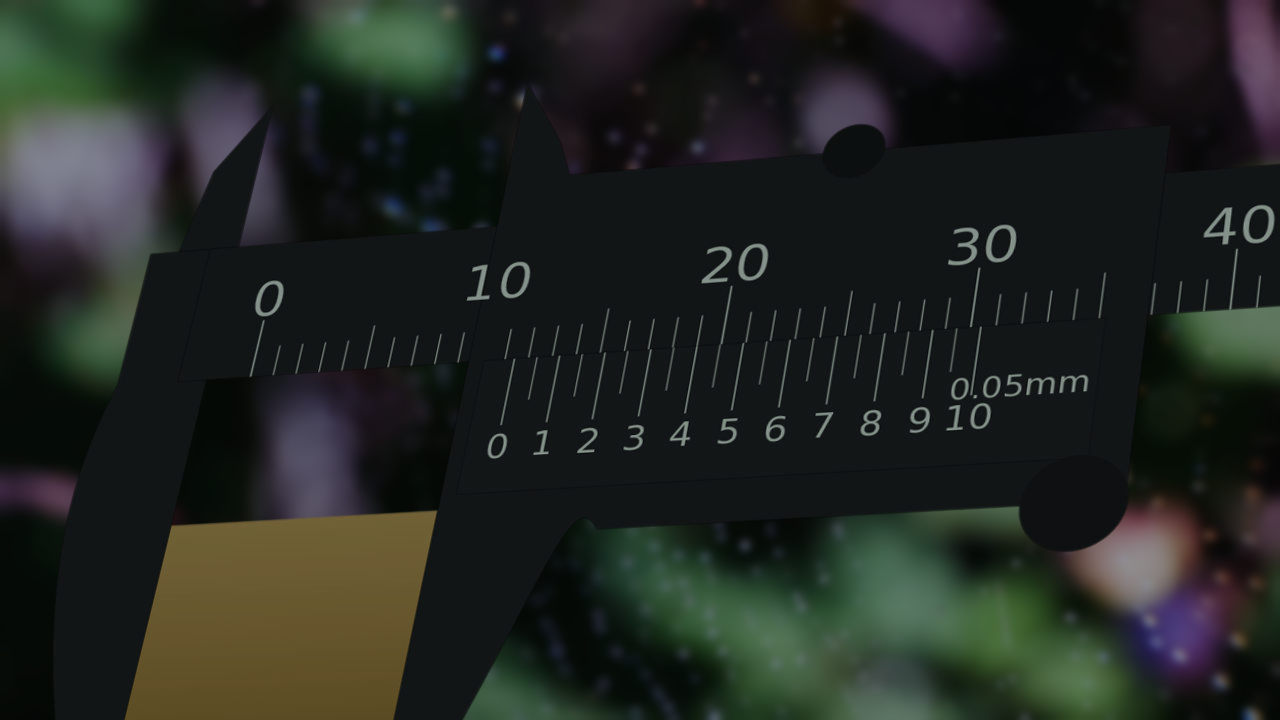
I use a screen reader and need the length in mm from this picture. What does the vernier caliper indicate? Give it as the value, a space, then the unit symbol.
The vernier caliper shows 11.40 mm
